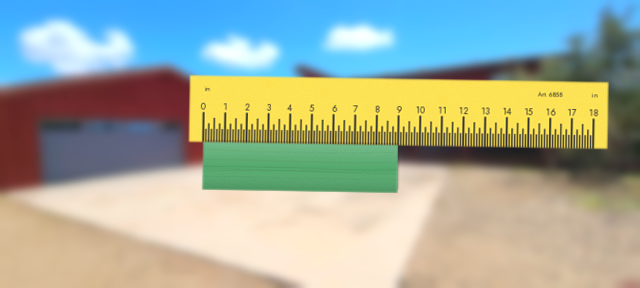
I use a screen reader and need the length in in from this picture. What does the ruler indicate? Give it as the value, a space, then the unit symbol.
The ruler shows 9 in
